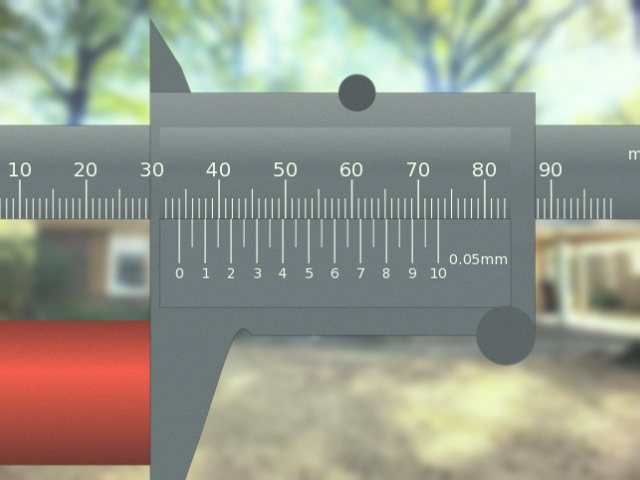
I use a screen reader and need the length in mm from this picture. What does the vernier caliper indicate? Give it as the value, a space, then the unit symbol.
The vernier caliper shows 34.0 mm
